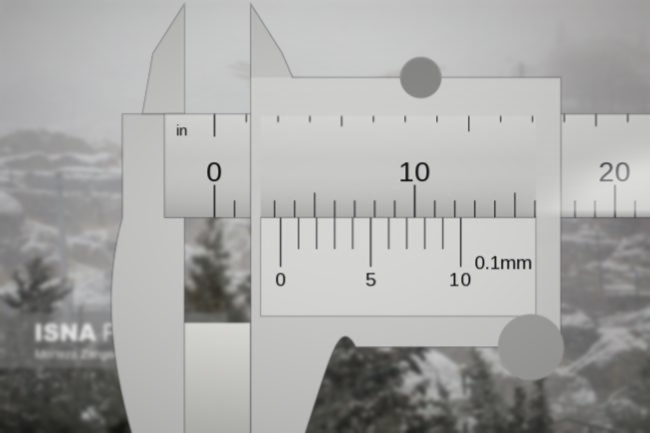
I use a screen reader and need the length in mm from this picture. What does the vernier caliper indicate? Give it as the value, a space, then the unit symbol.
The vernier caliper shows 3.3 mm
